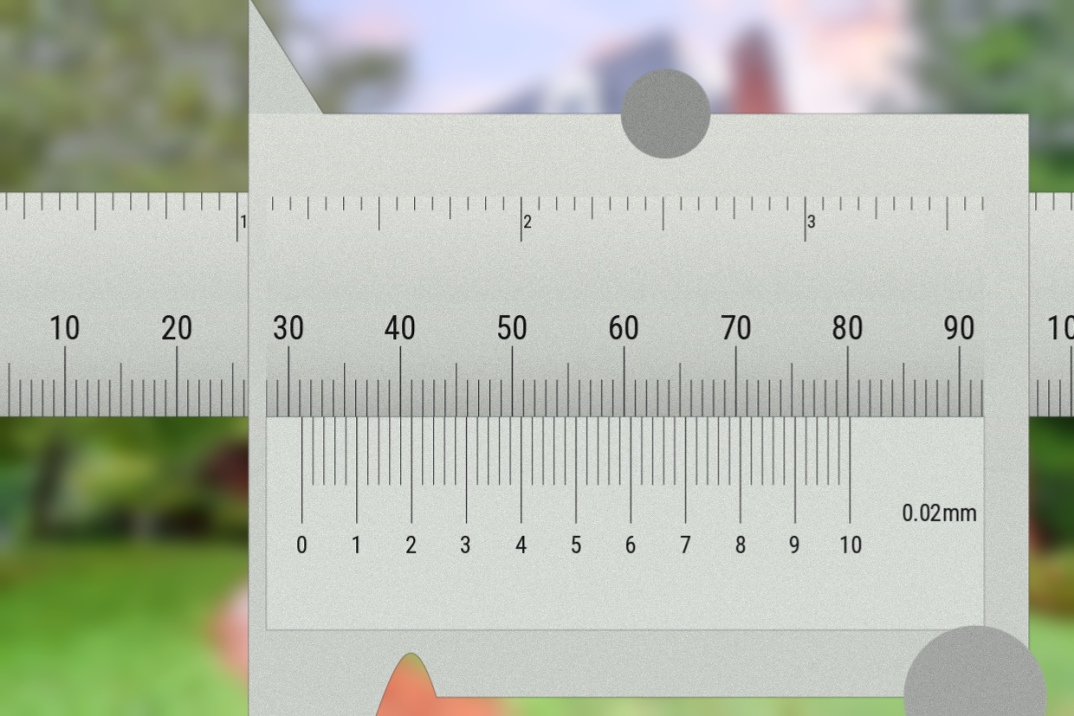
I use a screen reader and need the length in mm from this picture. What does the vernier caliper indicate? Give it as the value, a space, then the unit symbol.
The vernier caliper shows 31.2 mm
